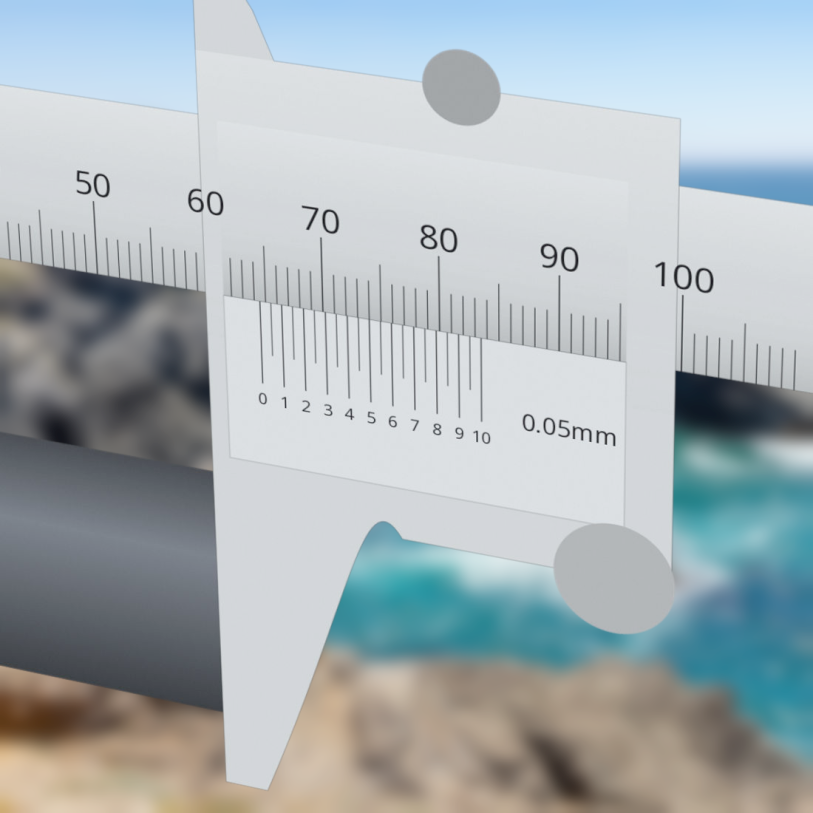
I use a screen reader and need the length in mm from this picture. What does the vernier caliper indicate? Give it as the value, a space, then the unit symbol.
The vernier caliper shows 64.5 mm
